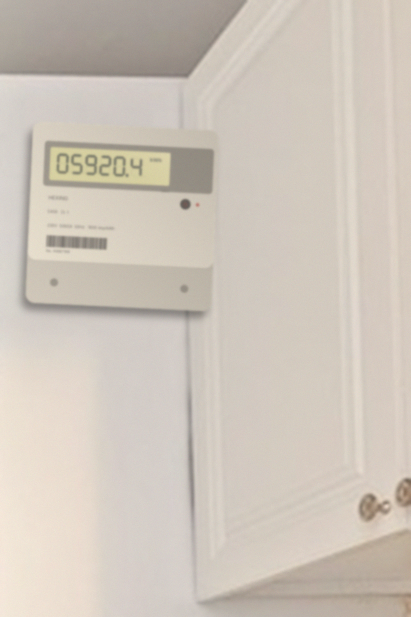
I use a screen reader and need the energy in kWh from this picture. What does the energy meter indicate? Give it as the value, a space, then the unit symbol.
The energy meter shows 5920.4 kWh
